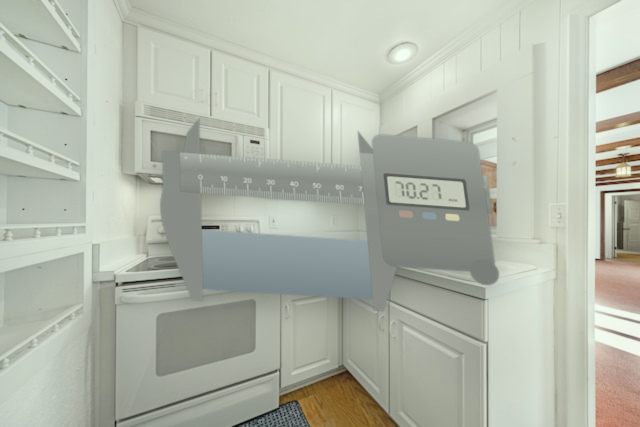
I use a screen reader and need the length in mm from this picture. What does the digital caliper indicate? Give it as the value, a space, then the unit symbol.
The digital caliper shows 70.27 mm
